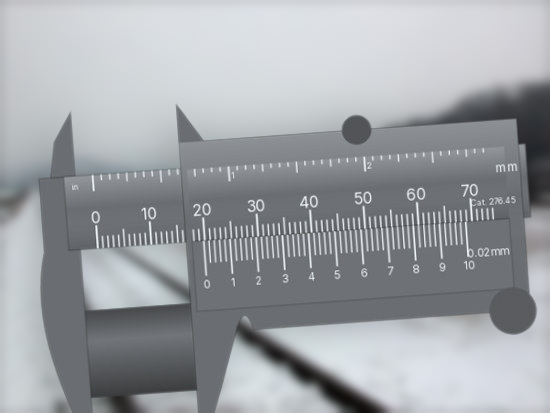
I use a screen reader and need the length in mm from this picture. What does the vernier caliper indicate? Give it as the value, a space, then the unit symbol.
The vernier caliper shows 19.8 mm
